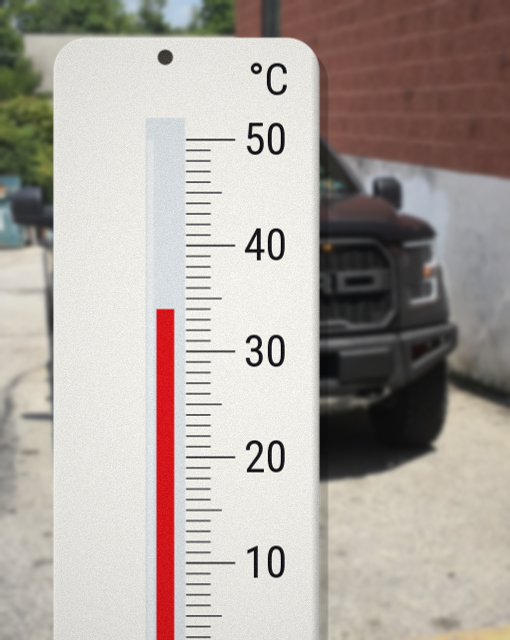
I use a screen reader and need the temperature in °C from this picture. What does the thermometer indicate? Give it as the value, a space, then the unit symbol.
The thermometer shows 34 °C
